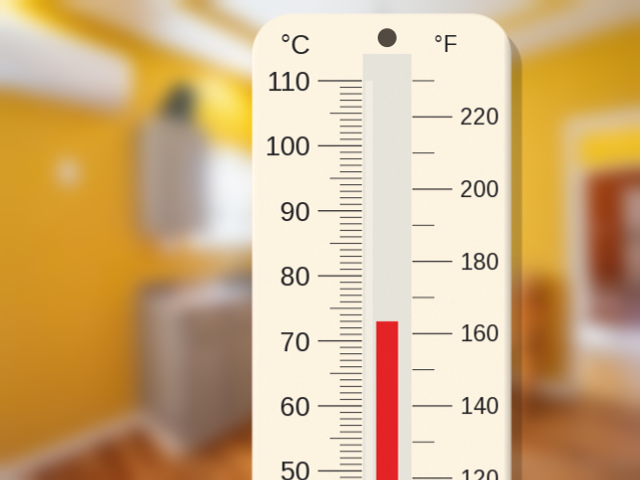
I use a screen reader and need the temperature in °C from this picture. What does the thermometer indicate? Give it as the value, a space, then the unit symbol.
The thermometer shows 73 °C
